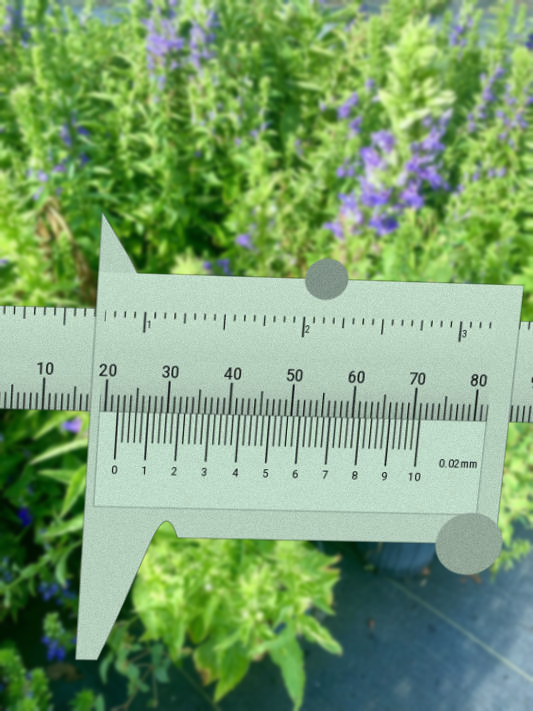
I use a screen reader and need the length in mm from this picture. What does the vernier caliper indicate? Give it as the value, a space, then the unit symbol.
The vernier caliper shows 22.0 mm
